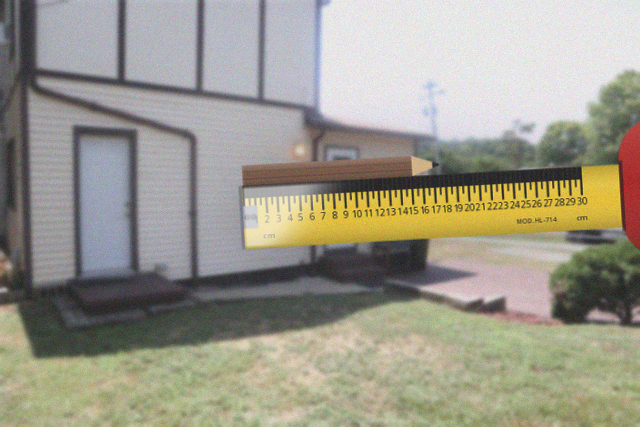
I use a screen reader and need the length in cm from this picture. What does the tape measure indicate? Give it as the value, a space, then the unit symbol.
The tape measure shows 17.5 cm
